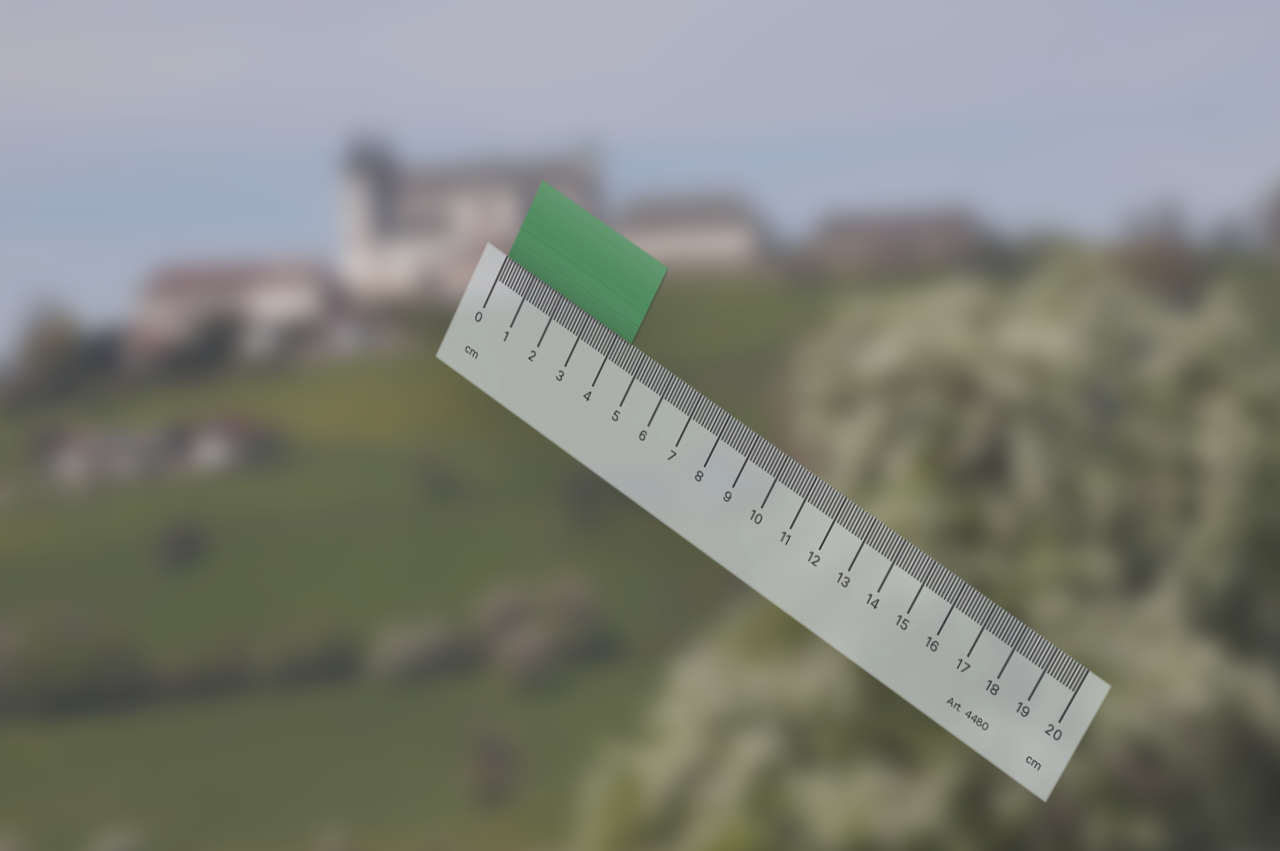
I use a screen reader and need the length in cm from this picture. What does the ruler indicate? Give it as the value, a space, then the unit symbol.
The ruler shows 4.5 cm
